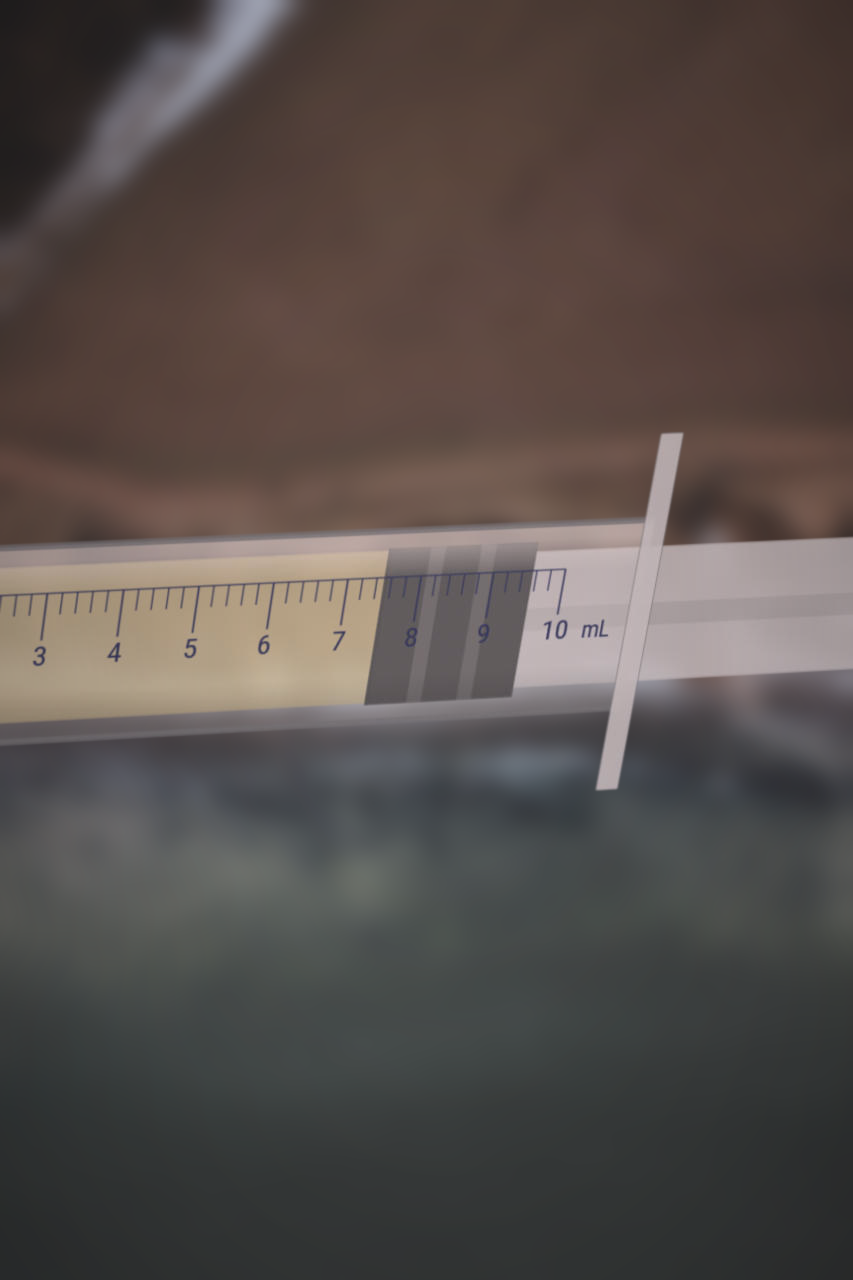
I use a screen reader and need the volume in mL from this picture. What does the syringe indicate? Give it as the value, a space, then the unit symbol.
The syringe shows 7.5 mL
